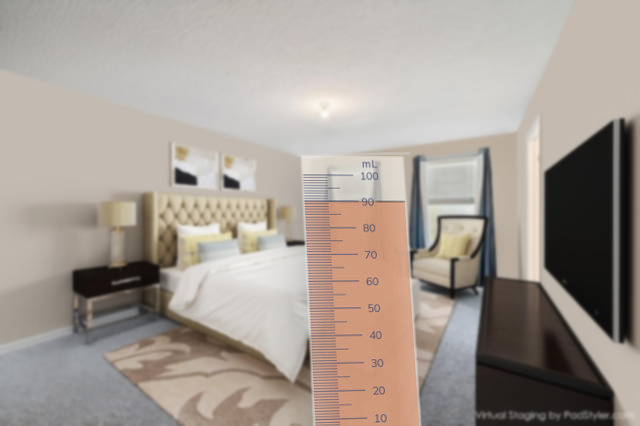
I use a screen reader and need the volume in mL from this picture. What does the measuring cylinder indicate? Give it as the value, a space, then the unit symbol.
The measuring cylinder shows 90 mL
